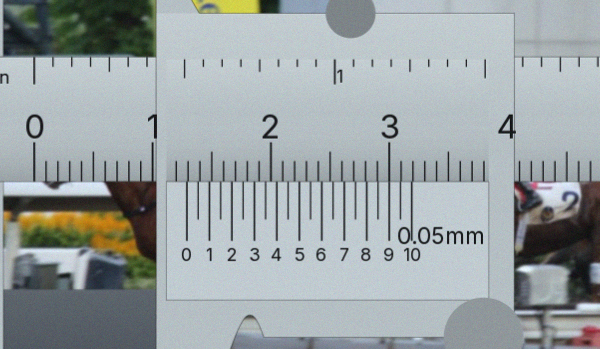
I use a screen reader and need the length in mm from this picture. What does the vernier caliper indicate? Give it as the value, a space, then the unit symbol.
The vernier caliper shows 12.9 mm
